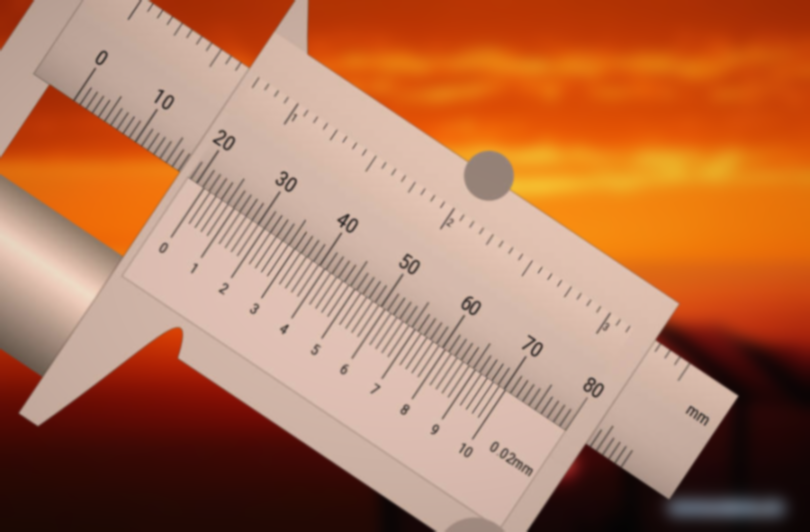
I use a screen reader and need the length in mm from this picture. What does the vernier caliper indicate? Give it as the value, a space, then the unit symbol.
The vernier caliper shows 21.2 mm
